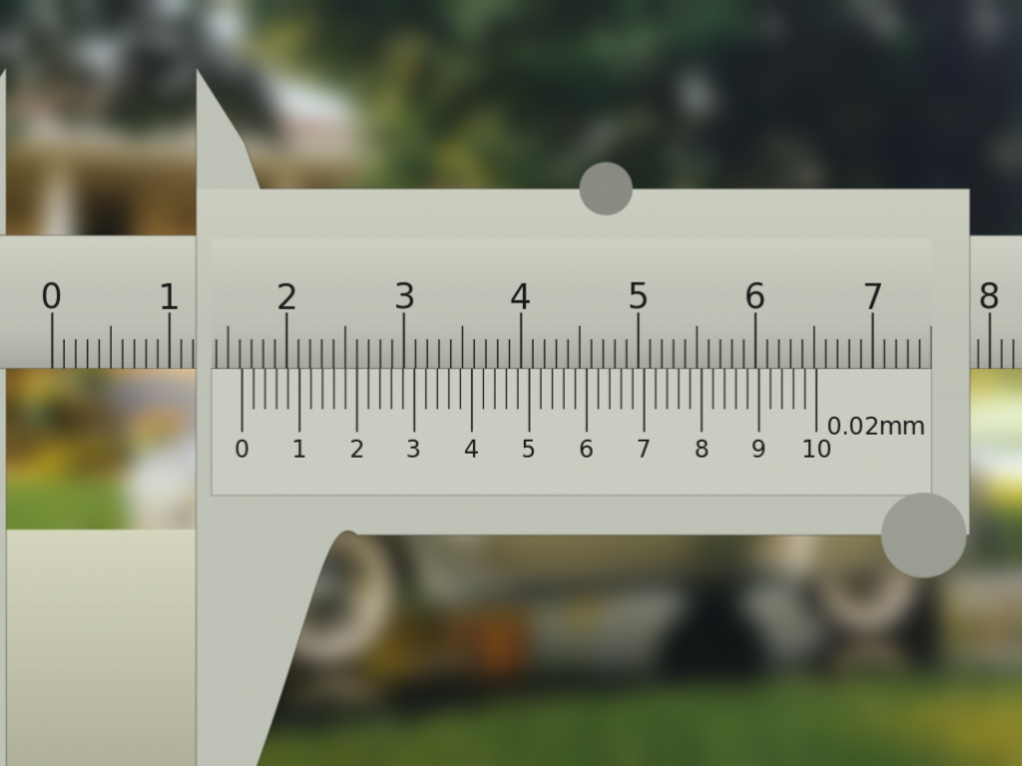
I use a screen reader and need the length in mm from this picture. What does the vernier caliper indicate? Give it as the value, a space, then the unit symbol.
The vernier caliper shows 16.2 mm
